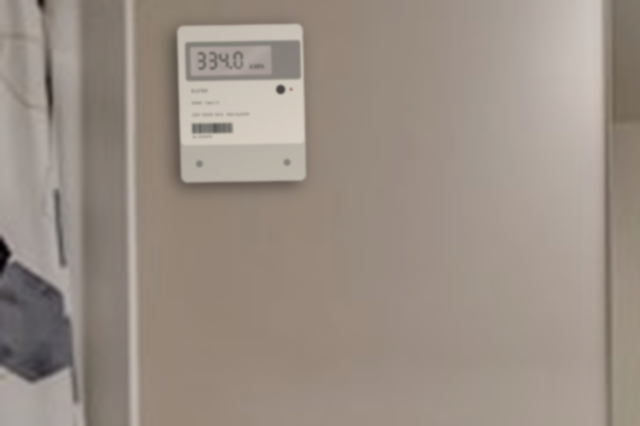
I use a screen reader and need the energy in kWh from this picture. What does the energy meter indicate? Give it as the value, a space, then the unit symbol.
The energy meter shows 334.0 kWh
